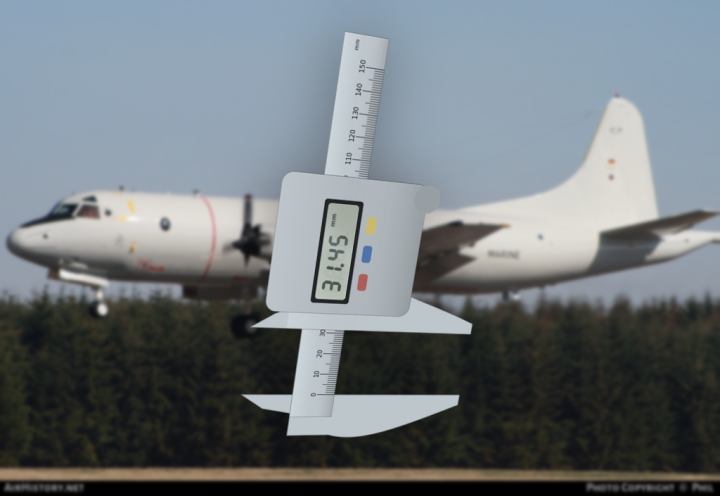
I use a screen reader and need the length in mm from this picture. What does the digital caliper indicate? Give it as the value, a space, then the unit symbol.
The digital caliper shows 31.45 mm
